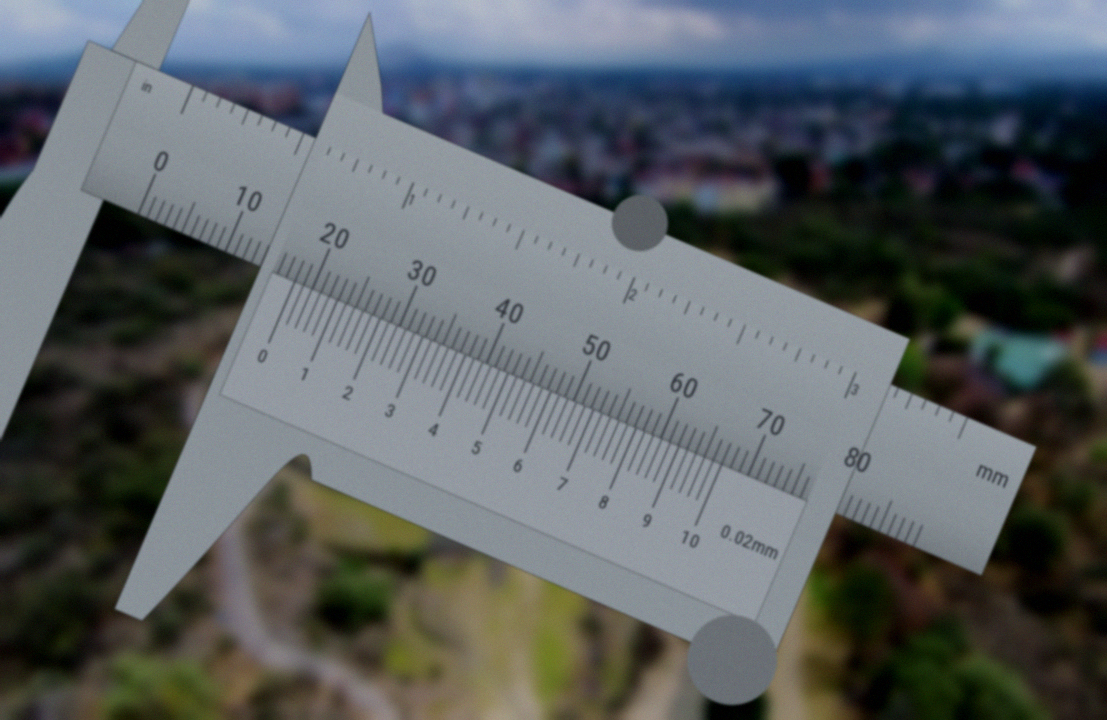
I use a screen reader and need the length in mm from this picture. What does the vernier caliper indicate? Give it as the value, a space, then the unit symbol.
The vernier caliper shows 18.0 mm
